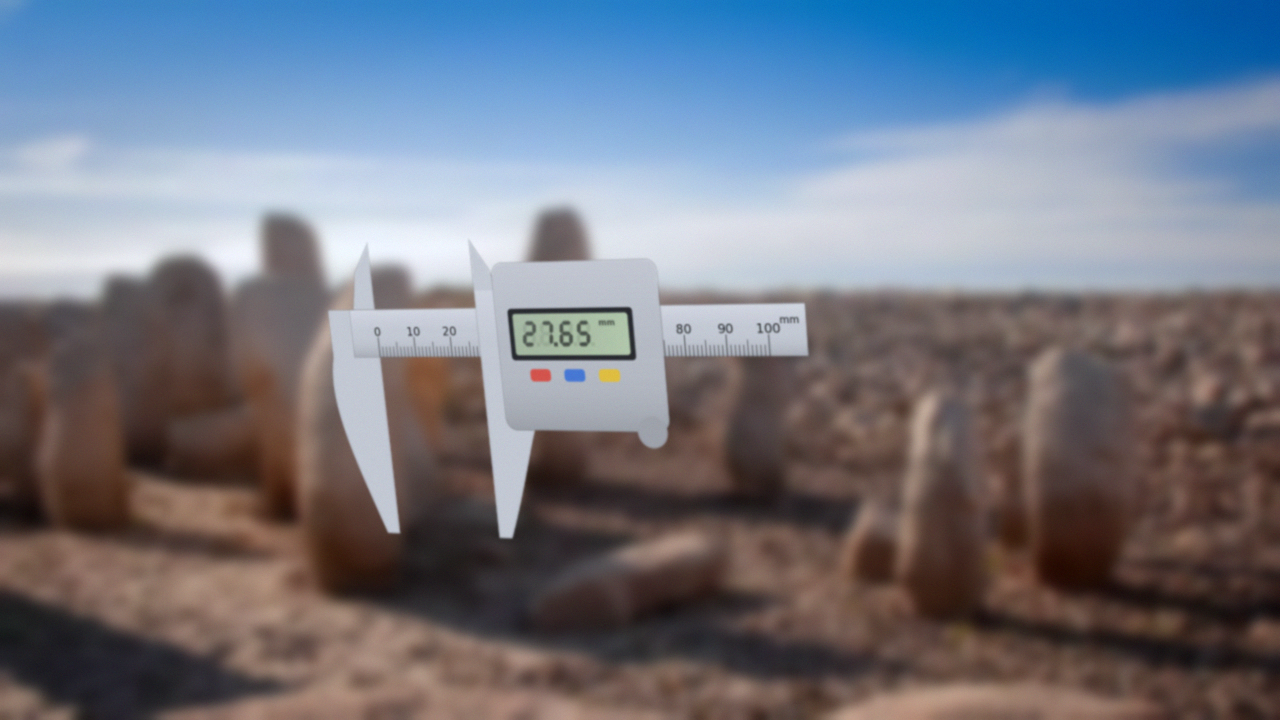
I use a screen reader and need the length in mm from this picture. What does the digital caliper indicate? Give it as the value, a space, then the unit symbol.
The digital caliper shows 27.65 mm
